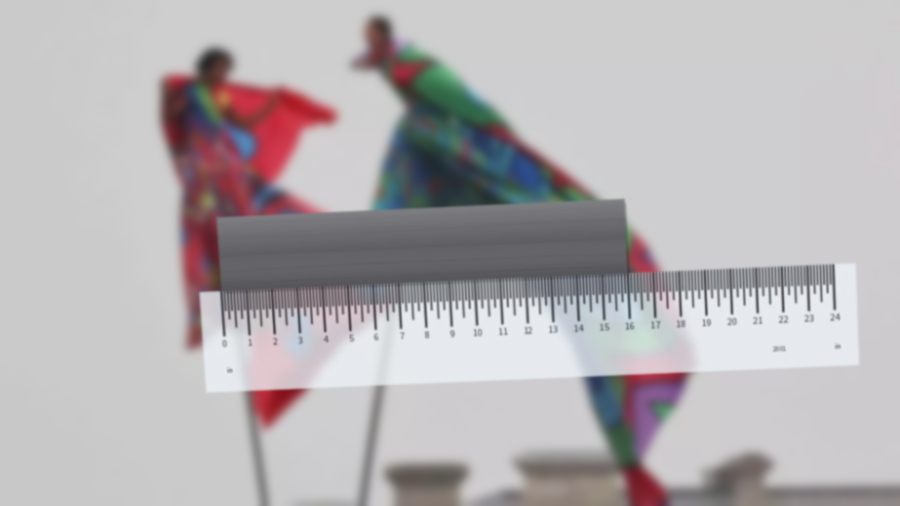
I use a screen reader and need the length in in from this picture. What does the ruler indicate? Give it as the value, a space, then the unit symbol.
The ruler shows 16 in
